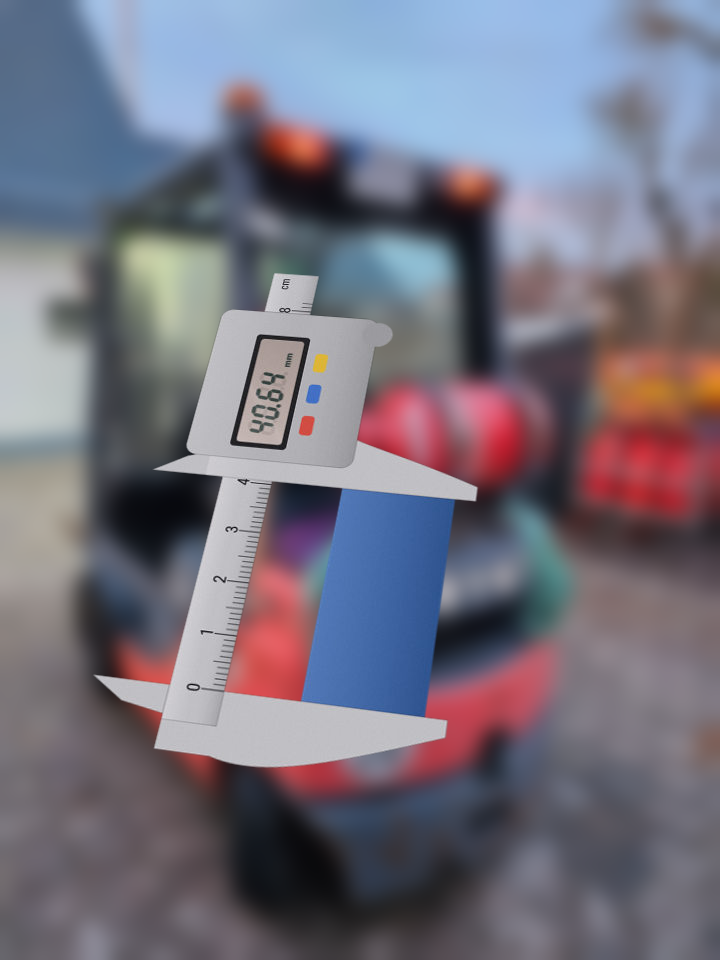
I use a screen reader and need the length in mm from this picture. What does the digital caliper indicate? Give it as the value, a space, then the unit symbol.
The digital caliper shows 40.64 mm
